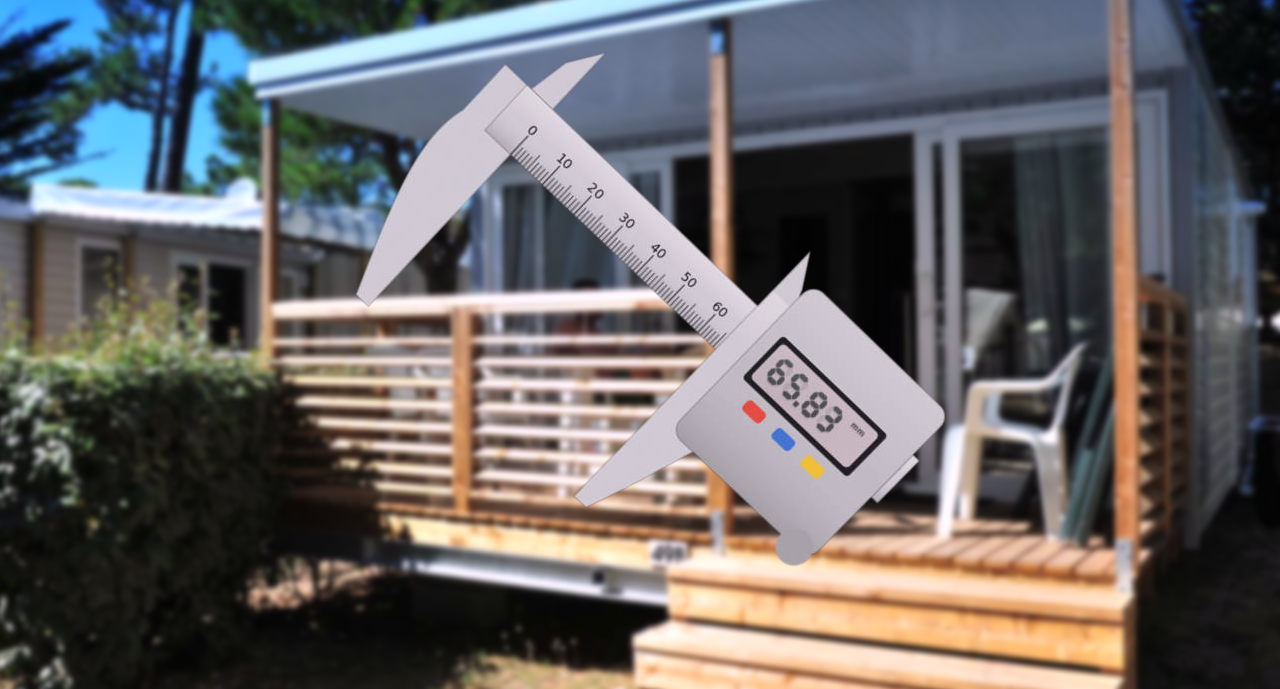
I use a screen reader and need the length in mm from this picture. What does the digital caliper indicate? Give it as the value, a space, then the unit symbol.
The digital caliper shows 65.83 mm
